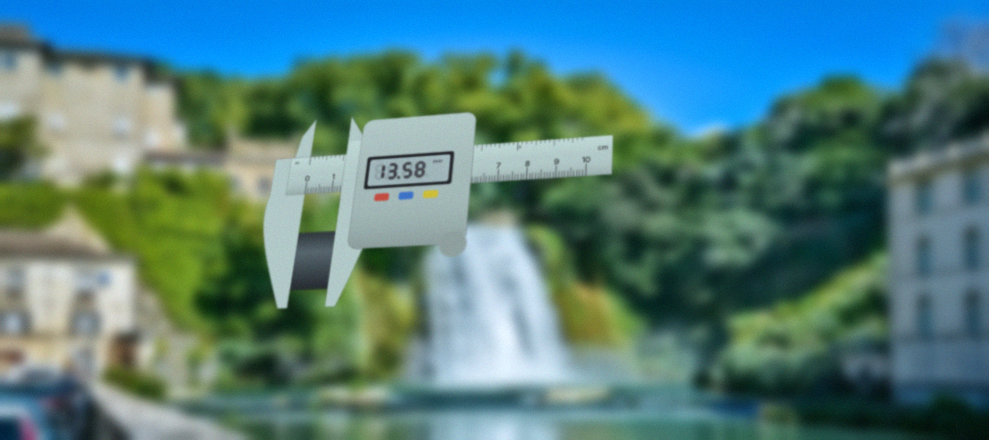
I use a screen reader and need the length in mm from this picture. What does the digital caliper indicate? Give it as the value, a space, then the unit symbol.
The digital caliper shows 13.58 mm
